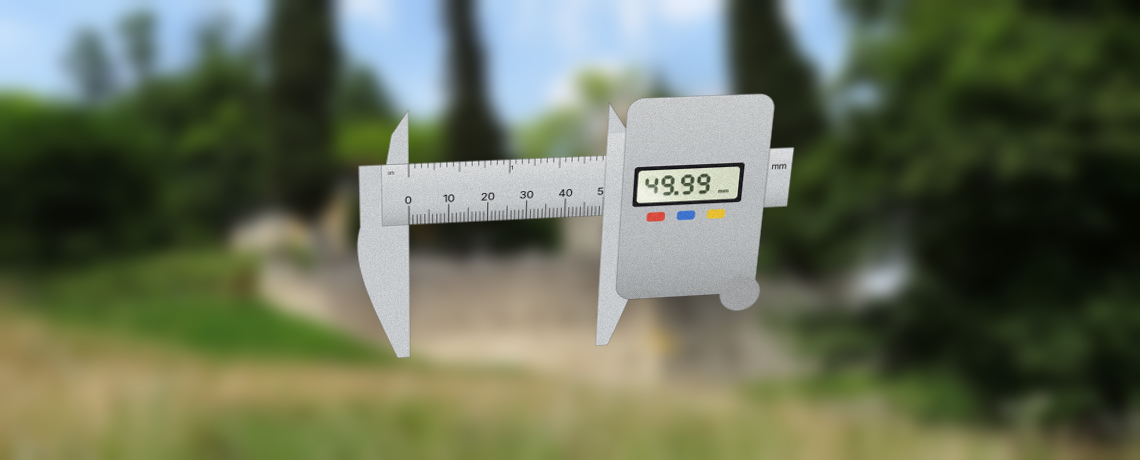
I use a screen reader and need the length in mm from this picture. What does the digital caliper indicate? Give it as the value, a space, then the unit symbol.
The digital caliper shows 49.99 mm
